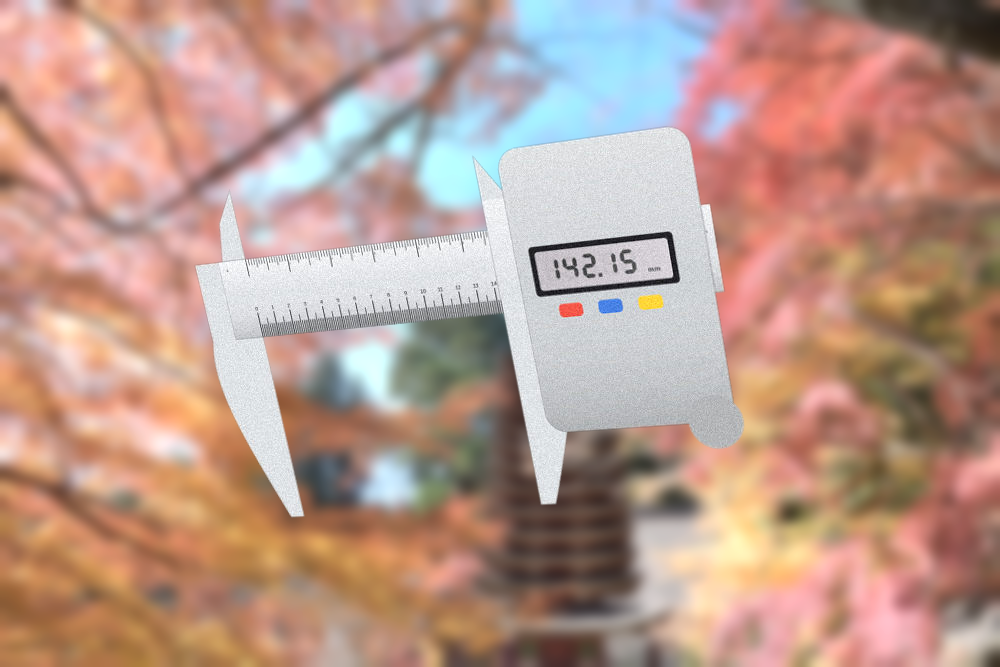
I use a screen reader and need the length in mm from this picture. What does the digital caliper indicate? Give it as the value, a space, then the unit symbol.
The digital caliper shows 142.15 mm
